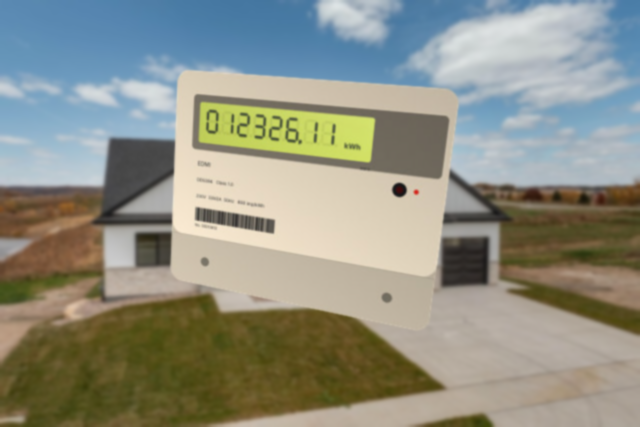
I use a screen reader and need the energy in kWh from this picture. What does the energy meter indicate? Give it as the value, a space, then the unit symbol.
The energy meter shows 12326.11 kWh
